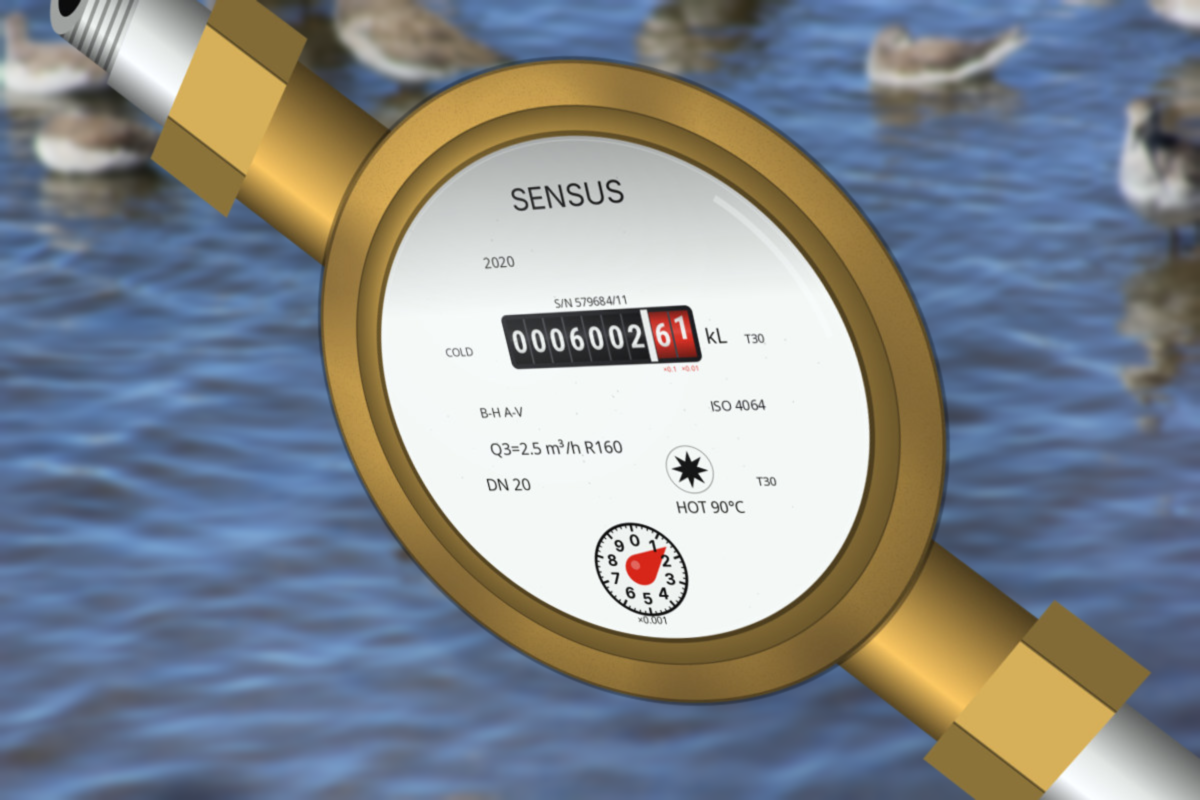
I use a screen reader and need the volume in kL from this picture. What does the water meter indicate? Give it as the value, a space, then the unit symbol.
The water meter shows 6002.611 kL
